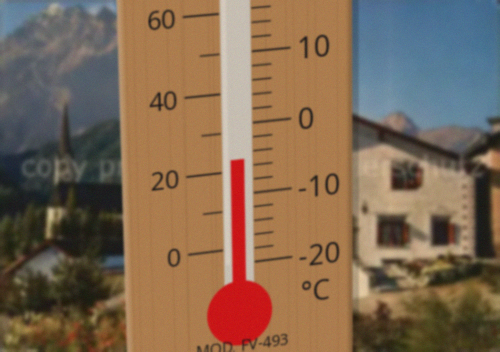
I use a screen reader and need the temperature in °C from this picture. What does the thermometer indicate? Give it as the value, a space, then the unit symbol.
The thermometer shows -5 °C
